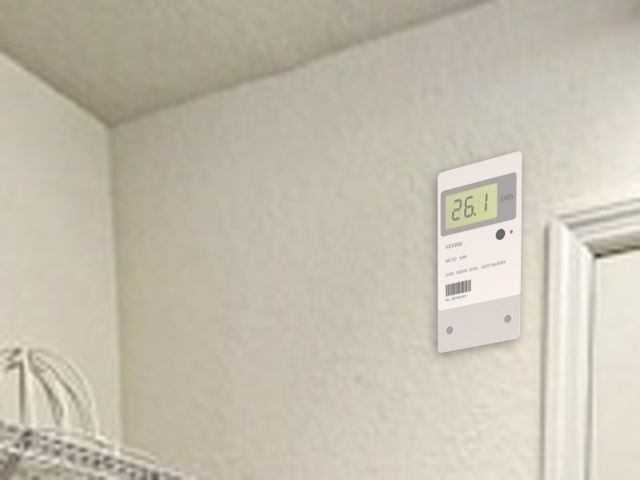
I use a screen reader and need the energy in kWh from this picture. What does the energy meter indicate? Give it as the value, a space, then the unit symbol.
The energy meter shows 26.1 kWh
